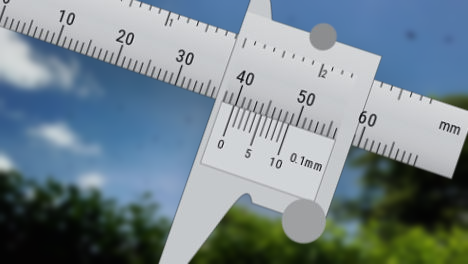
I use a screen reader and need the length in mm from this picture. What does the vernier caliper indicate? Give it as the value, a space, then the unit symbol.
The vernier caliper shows 39.8 mm
